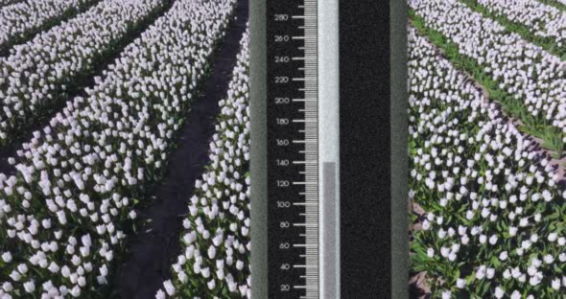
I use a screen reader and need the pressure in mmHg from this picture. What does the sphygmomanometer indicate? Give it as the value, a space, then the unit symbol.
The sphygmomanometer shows 140 mmHg
